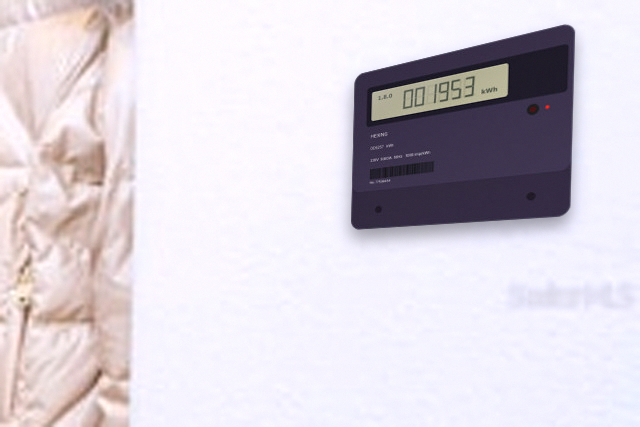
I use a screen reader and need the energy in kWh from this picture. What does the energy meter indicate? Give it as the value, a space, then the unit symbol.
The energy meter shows 1953 kWh
